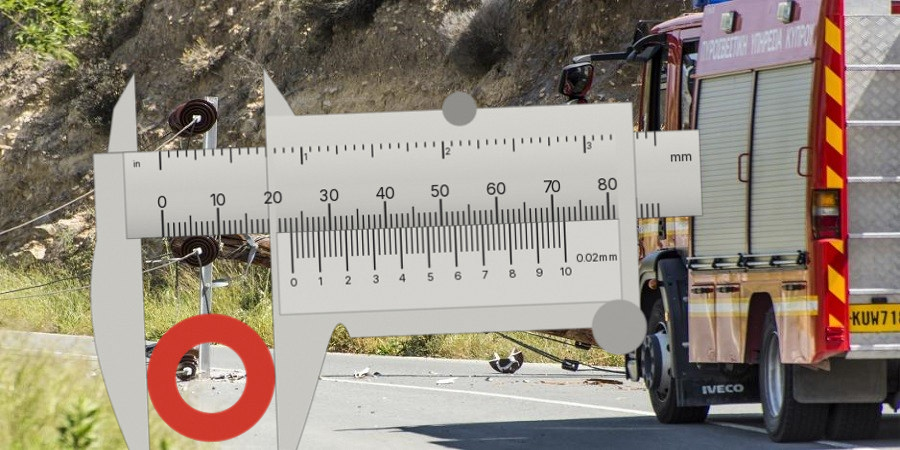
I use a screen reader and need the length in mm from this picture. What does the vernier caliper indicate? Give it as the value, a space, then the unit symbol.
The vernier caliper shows 23.0 mm
